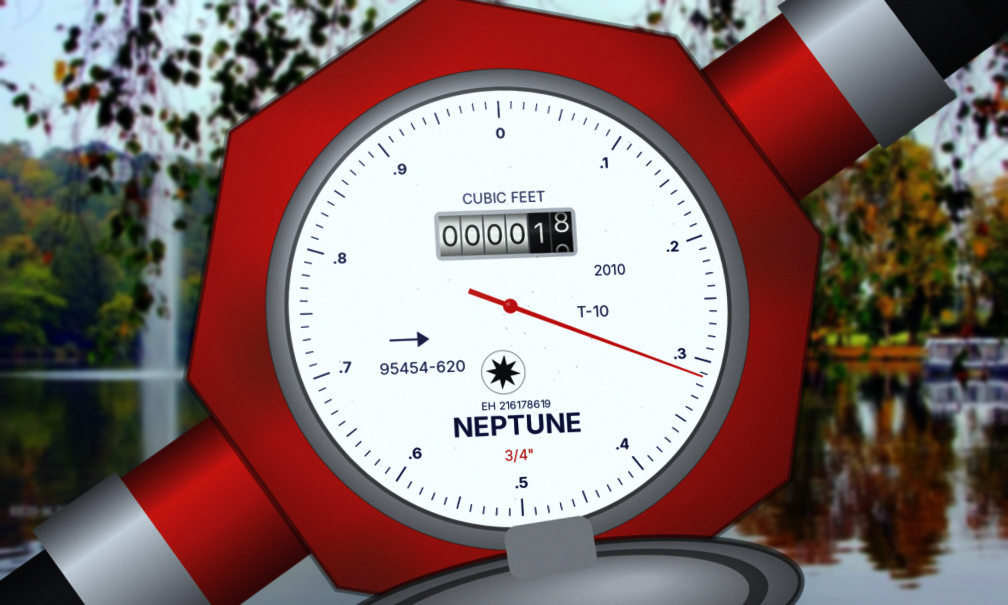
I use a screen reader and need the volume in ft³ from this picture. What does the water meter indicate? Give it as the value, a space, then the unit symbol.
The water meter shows 18.31 ft³
